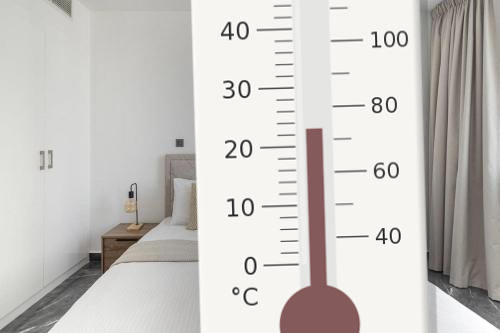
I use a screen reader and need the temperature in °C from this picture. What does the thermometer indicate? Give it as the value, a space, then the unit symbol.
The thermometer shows 23 °C
